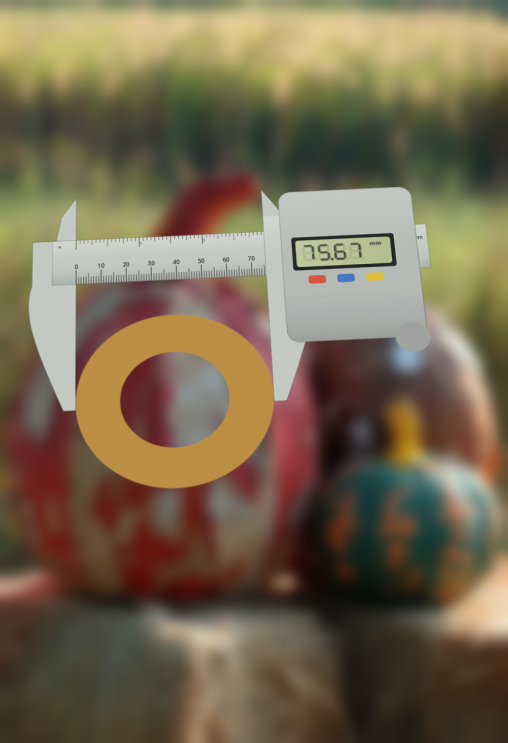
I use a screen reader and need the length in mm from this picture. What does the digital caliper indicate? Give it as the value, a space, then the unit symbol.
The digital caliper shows 75.67 mm
